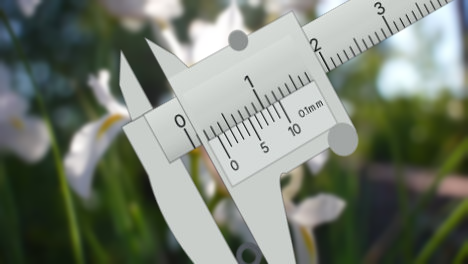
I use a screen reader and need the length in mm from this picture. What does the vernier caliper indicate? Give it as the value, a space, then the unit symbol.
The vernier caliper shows 3.2 mm
